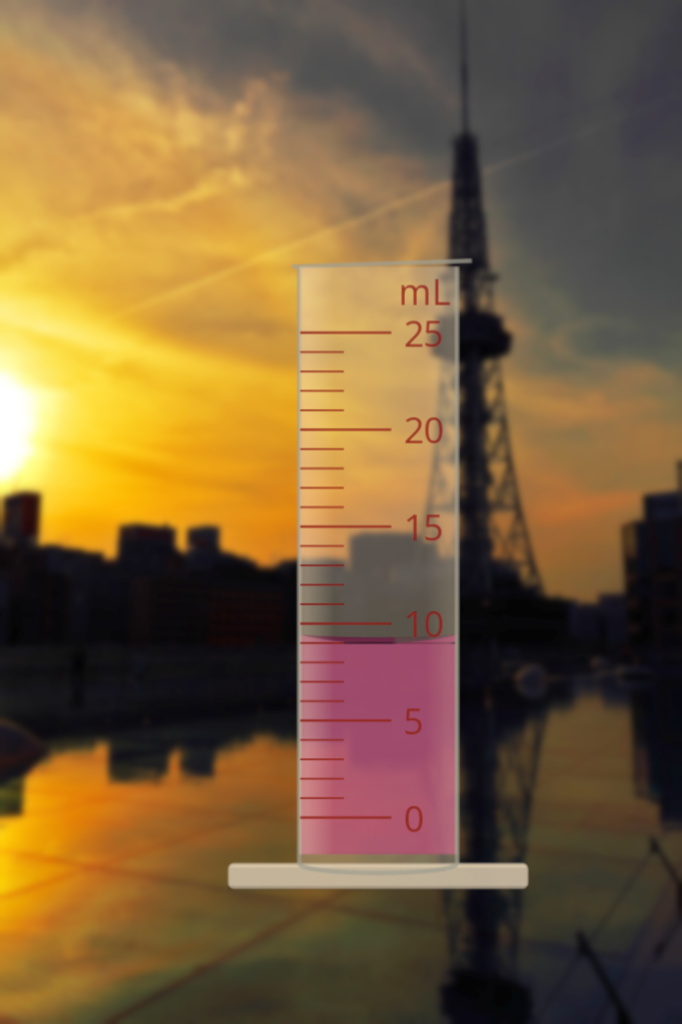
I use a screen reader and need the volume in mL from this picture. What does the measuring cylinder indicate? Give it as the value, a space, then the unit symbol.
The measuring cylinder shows 9 mL
